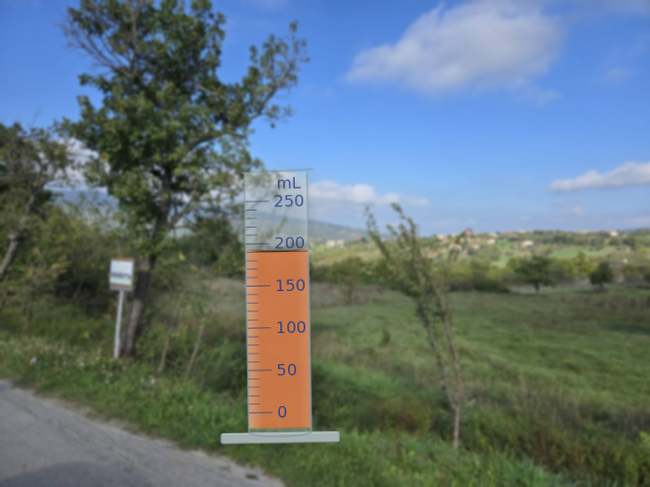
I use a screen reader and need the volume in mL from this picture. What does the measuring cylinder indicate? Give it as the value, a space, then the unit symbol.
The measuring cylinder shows 190 mL
